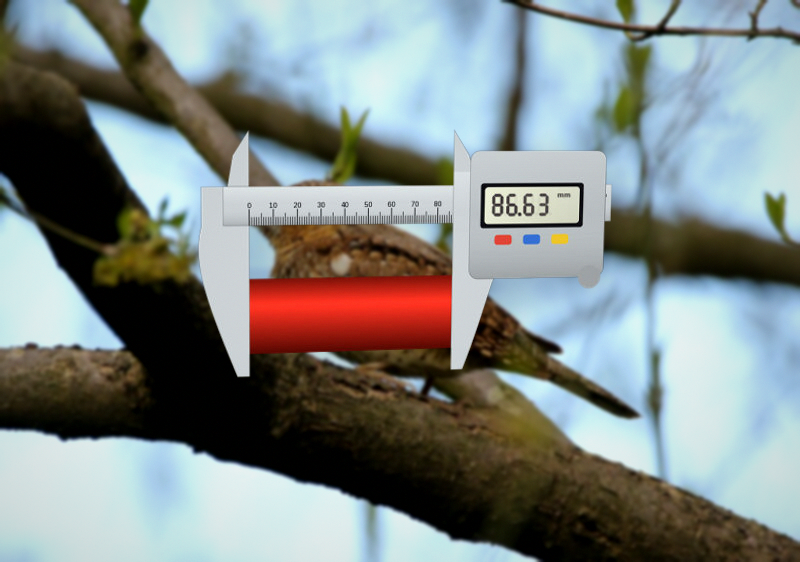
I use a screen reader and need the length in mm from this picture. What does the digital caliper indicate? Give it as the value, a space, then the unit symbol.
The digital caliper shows 86.63 mm
